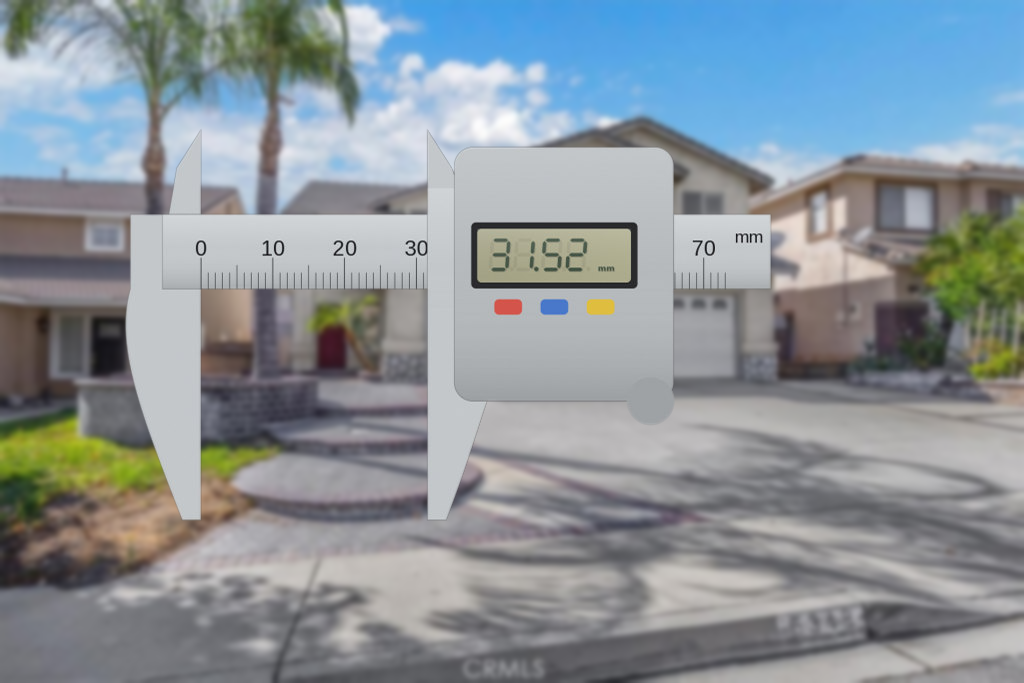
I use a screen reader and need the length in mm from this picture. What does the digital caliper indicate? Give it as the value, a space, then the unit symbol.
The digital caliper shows 31.52 mm
